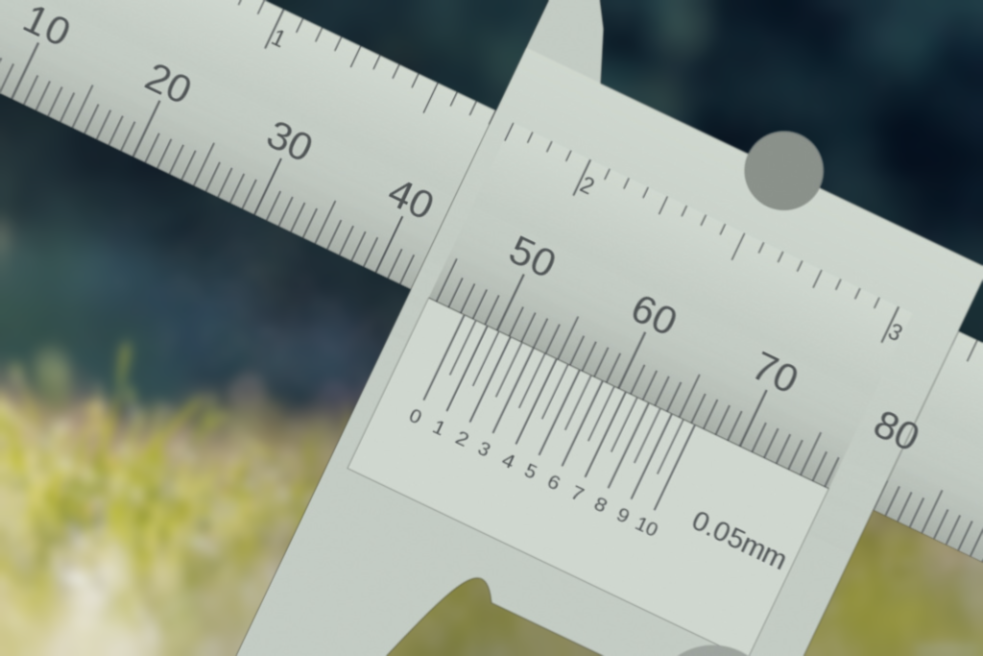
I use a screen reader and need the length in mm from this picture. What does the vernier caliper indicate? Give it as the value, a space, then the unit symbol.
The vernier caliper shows 47.3 mm
